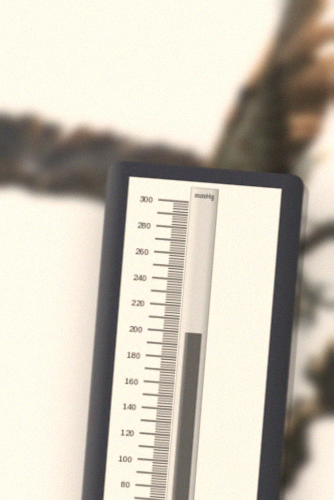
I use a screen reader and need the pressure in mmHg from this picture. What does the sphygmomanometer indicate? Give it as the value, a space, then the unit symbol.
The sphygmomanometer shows 200 mmHg
